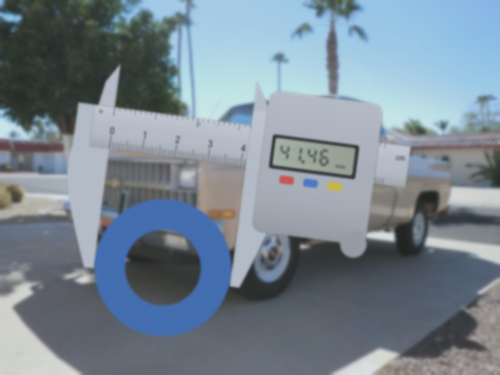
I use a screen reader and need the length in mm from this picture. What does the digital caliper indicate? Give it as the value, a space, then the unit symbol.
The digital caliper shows 41.46 mm
